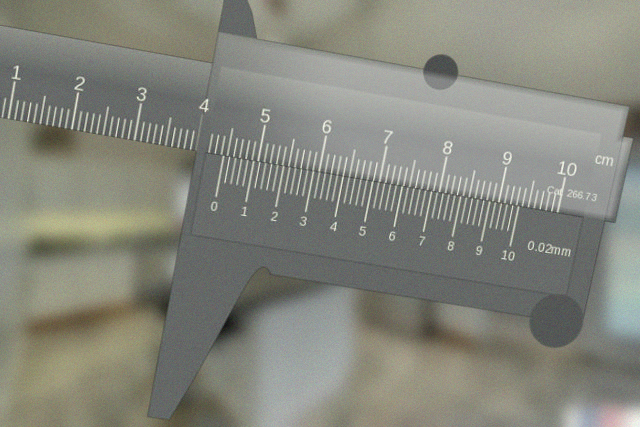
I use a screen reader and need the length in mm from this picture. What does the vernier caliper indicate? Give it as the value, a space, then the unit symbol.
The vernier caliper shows 44.4 mm
